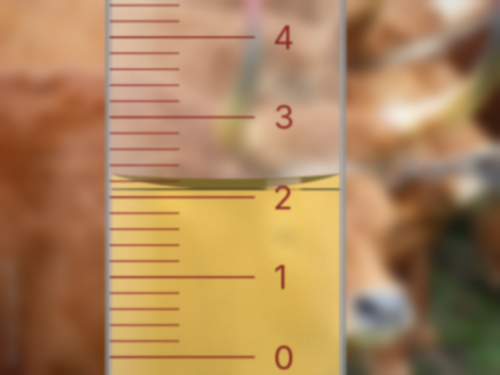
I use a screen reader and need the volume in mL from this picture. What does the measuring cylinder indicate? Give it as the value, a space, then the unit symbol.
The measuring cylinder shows 2.1 mL
